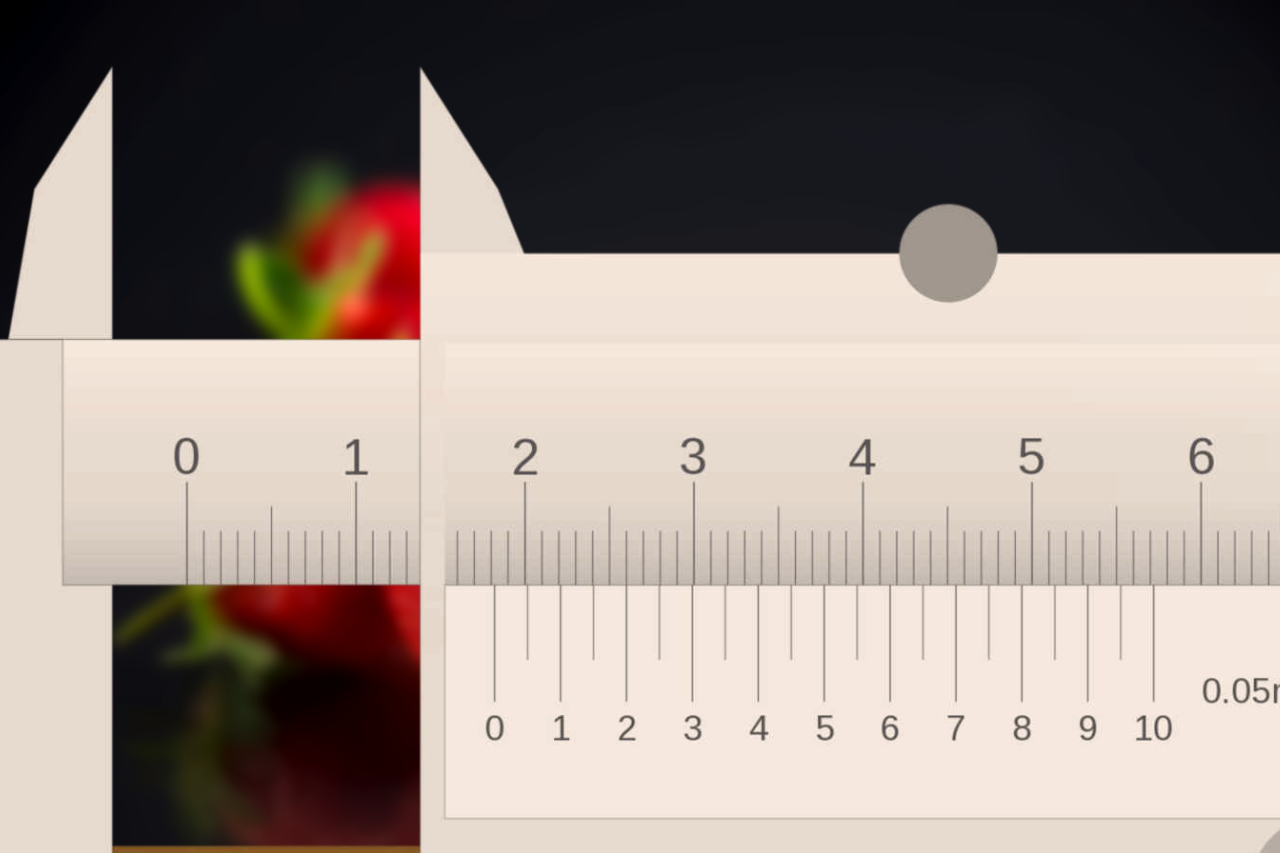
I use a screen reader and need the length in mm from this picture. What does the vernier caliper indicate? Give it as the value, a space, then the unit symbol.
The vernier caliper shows 18.2 mm
